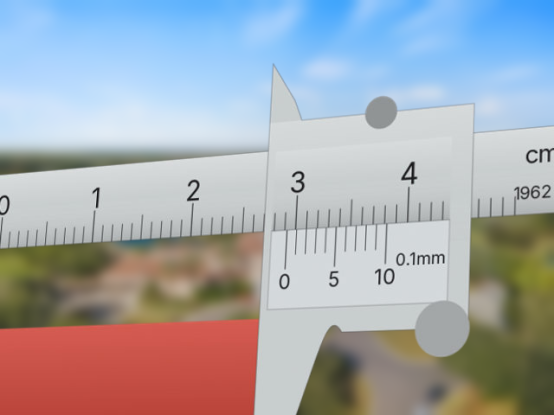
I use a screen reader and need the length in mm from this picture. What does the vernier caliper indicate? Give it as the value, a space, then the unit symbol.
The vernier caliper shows 29.2 mm
